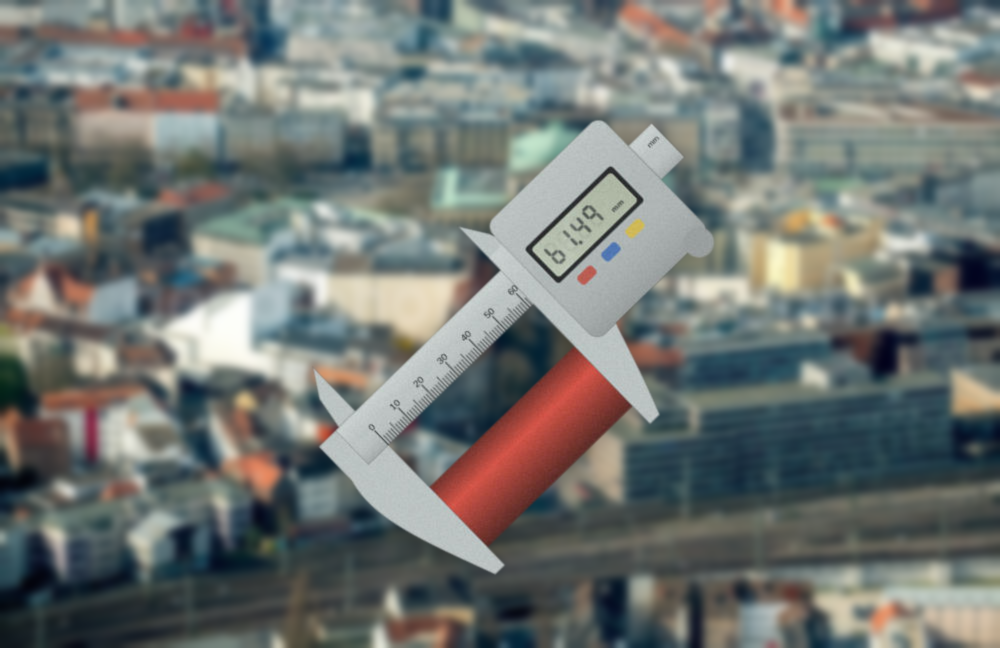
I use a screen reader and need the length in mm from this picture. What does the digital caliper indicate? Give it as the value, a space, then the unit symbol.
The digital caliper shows 61.49 mm
